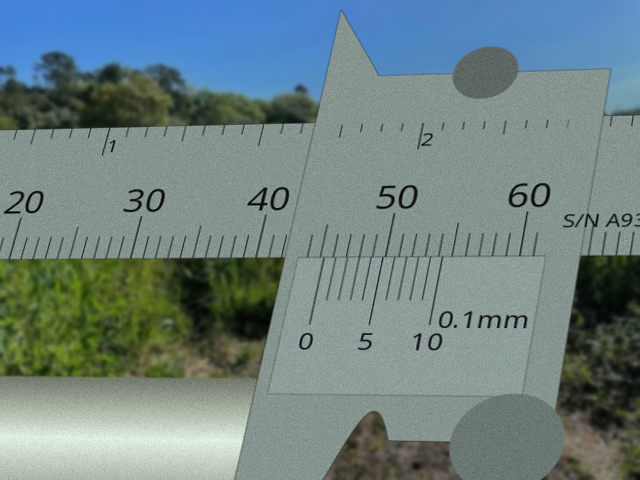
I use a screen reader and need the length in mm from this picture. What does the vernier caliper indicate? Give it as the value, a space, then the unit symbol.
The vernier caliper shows 45.3 mm
